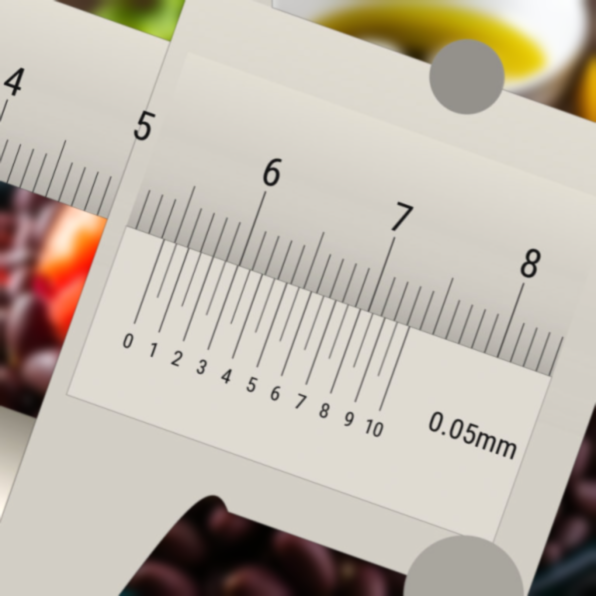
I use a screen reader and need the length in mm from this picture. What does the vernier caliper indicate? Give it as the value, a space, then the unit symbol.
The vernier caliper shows 54.2 mm
